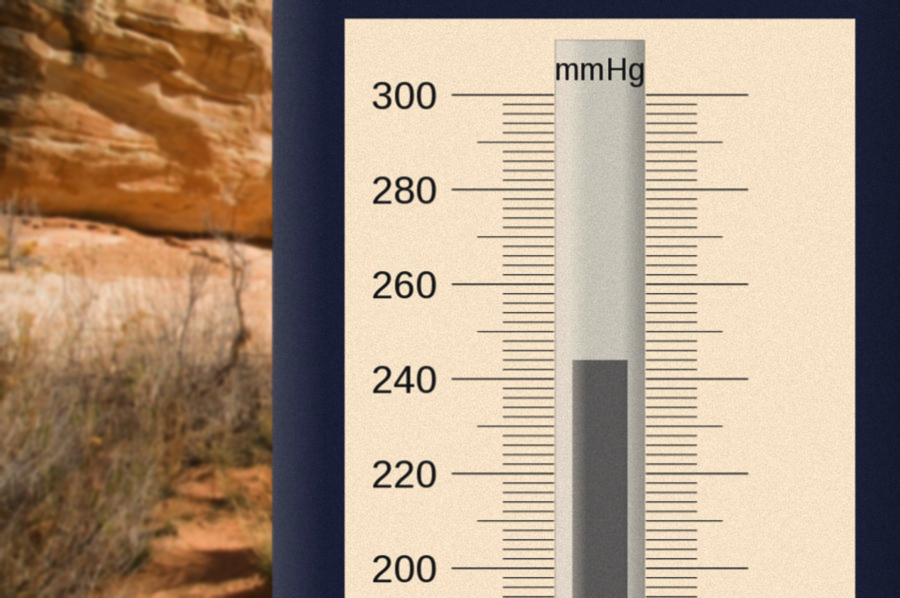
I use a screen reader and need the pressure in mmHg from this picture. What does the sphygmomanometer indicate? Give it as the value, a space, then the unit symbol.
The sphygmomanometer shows 244 mmHg
